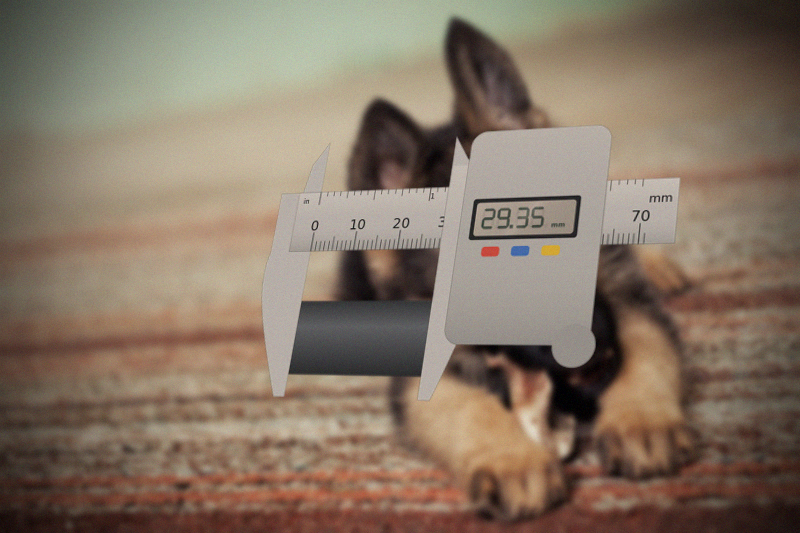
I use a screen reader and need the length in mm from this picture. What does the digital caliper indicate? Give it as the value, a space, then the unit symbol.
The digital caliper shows 29.35 mm
